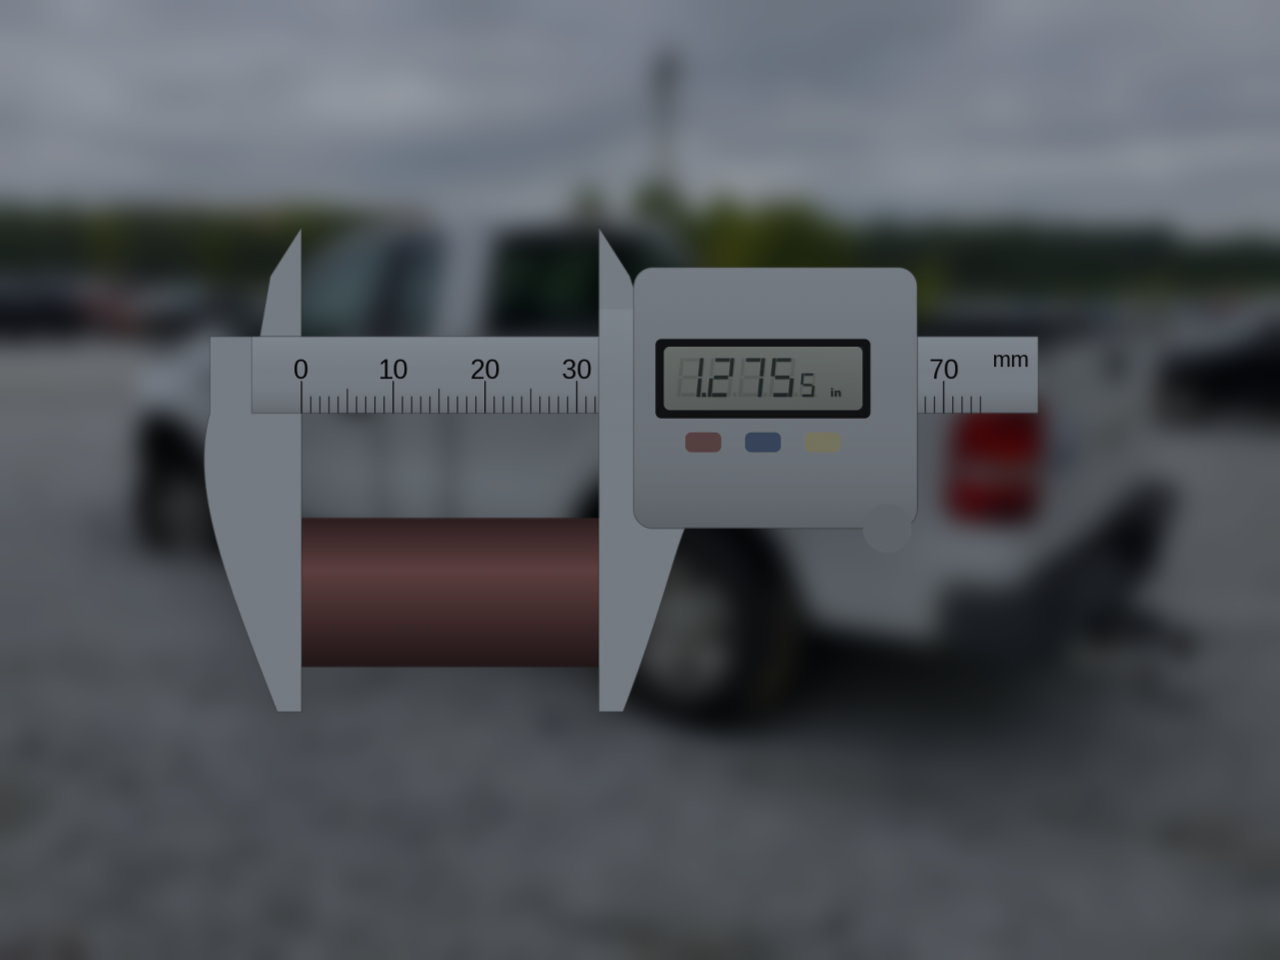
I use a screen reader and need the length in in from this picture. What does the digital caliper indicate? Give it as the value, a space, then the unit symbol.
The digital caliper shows 1.2755 in
